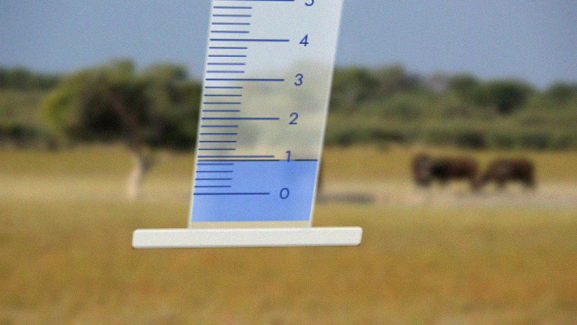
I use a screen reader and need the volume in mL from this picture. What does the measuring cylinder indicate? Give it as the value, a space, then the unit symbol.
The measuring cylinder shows 0.9 mL
